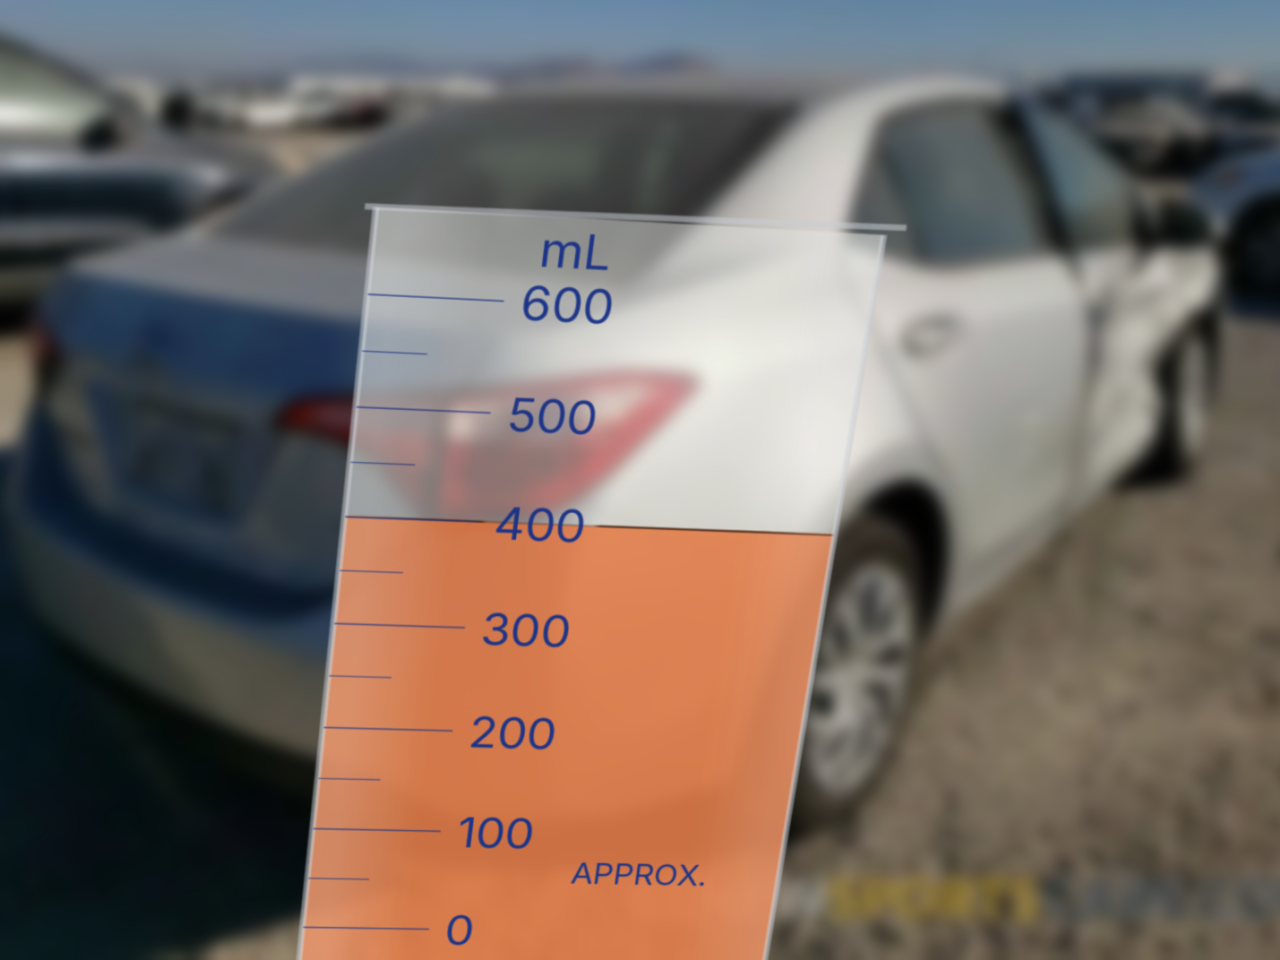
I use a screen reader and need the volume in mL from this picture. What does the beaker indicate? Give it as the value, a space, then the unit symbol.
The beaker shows 400 mL
